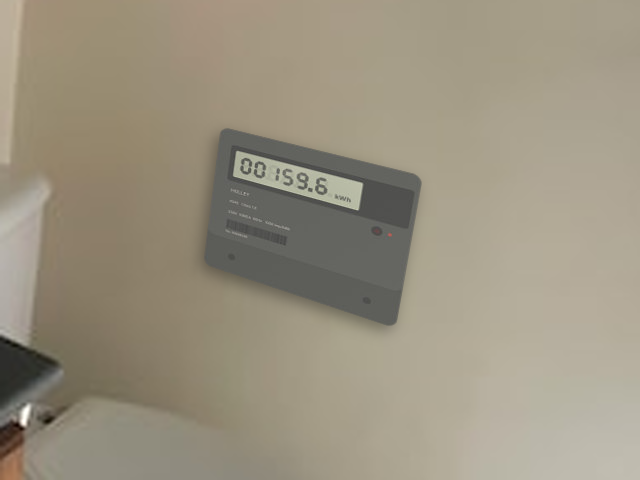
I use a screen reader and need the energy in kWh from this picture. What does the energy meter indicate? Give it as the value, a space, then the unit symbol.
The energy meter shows 159.6 kWh
